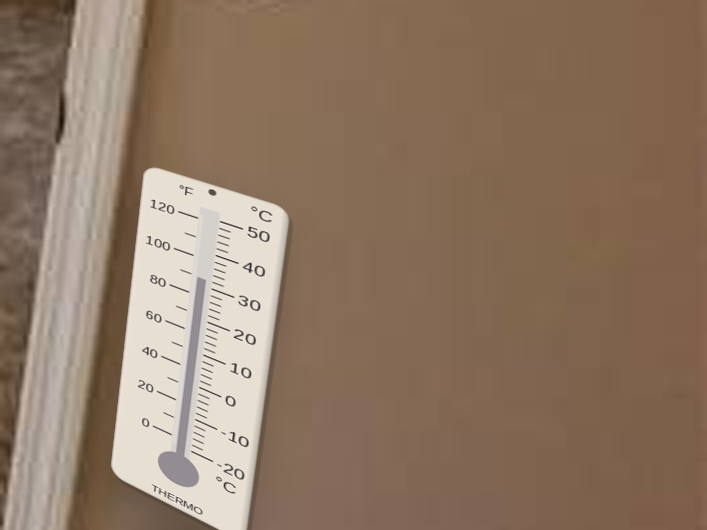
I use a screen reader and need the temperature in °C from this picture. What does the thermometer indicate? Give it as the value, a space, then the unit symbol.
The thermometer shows 32 °C
